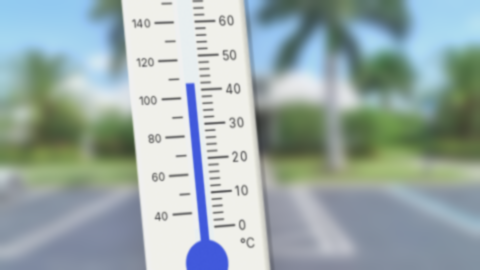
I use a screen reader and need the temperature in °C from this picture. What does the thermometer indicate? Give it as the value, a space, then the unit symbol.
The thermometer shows 42 °C
